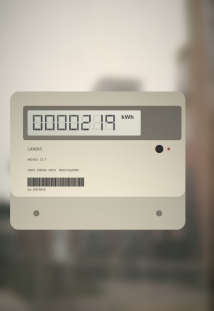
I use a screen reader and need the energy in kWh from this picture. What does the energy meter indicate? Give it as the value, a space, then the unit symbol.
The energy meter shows 219 kWh
